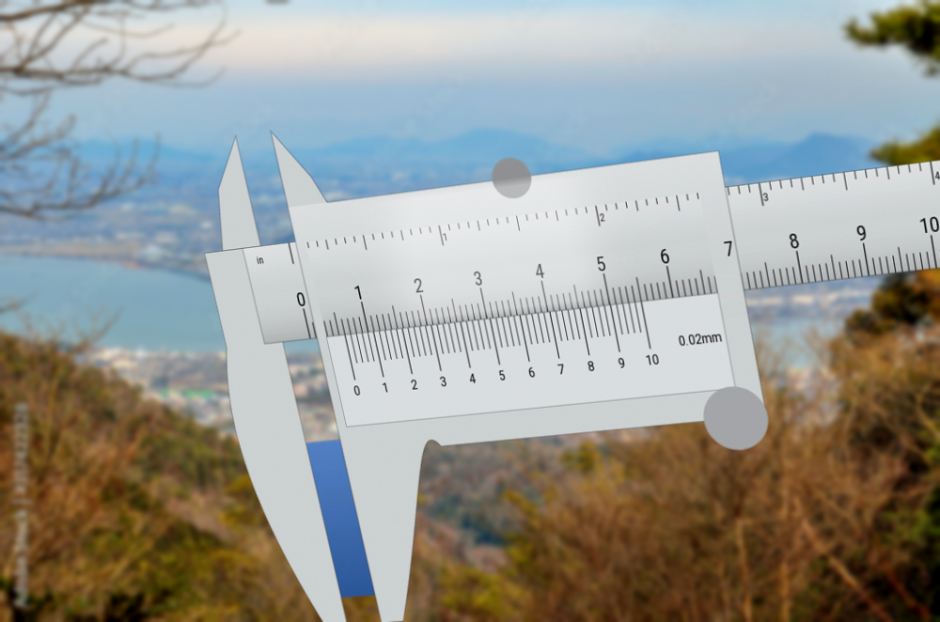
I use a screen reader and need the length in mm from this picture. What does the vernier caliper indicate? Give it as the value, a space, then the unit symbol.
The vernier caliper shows 6.0 mm
